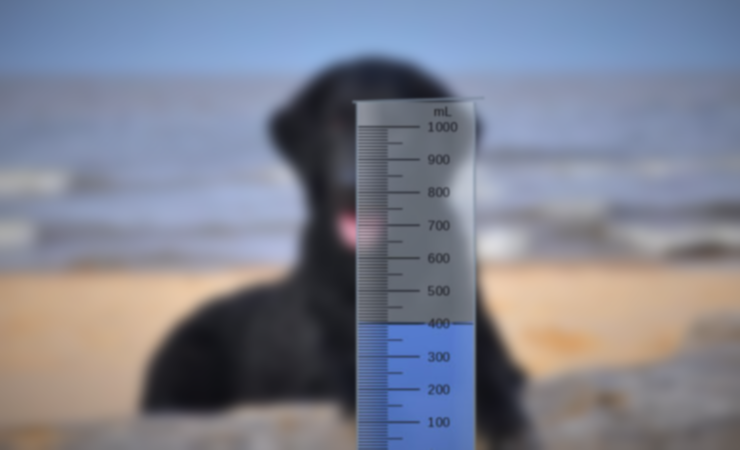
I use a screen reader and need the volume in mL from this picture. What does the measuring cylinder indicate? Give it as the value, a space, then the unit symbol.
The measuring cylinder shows 400 mL
